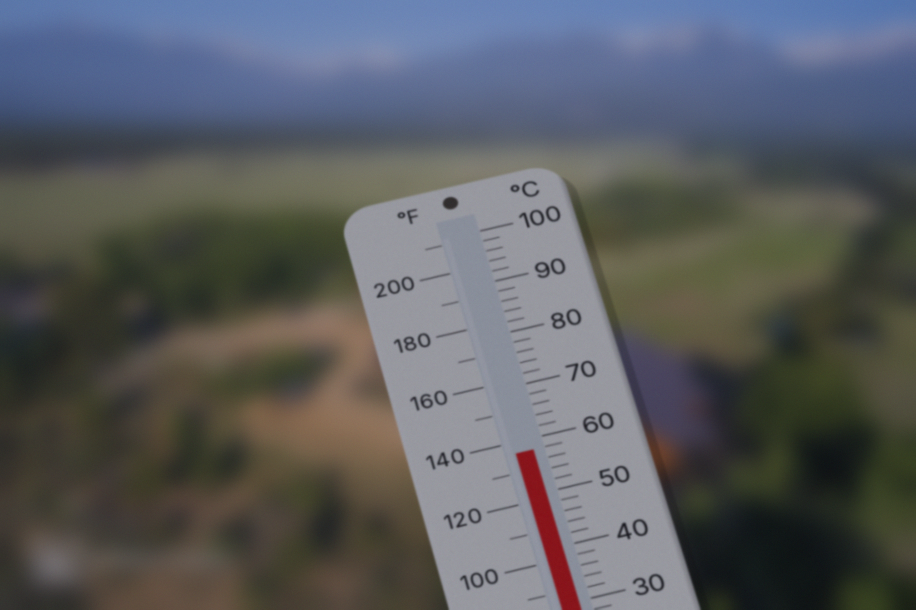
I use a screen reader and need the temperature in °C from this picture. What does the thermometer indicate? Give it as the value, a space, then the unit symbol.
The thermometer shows 58 °C
